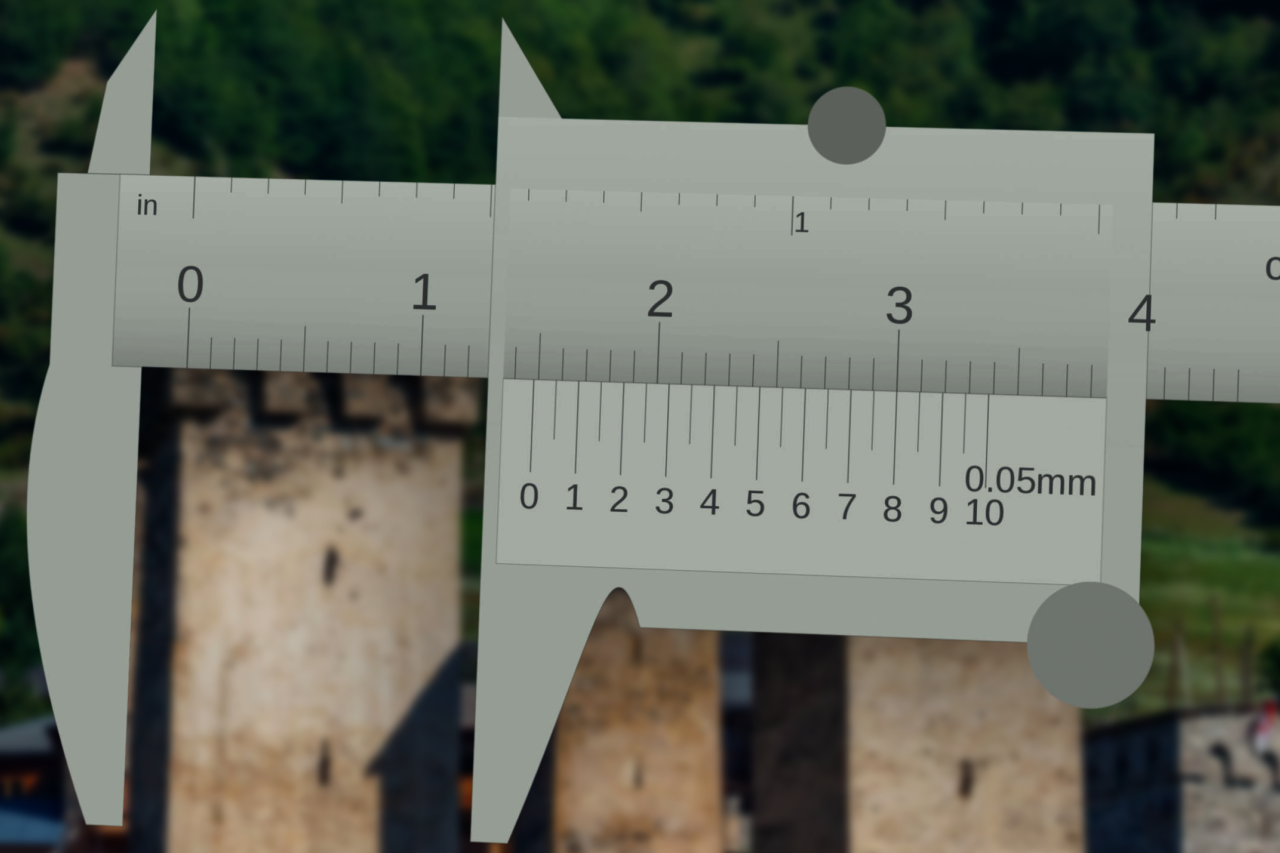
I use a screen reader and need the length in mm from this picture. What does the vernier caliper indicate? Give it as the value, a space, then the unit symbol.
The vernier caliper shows 14.8 mm
